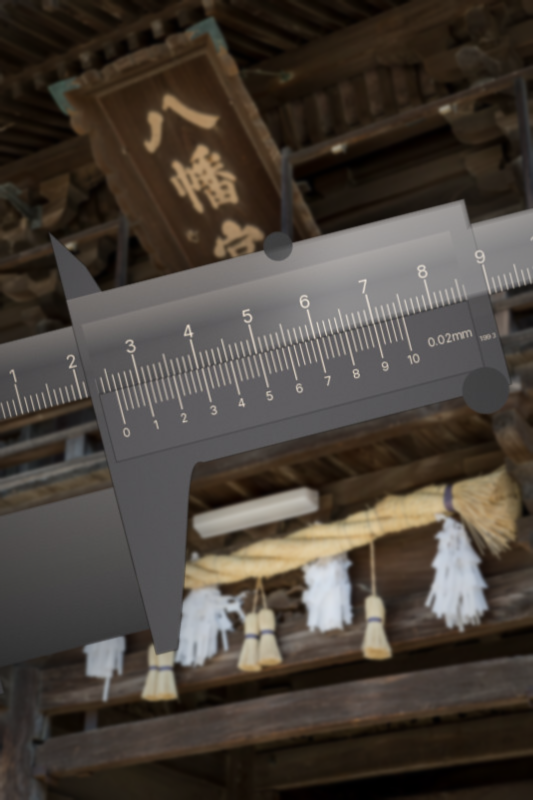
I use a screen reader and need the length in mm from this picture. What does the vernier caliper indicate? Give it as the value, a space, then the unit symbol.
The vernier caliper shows 26.0 mm
